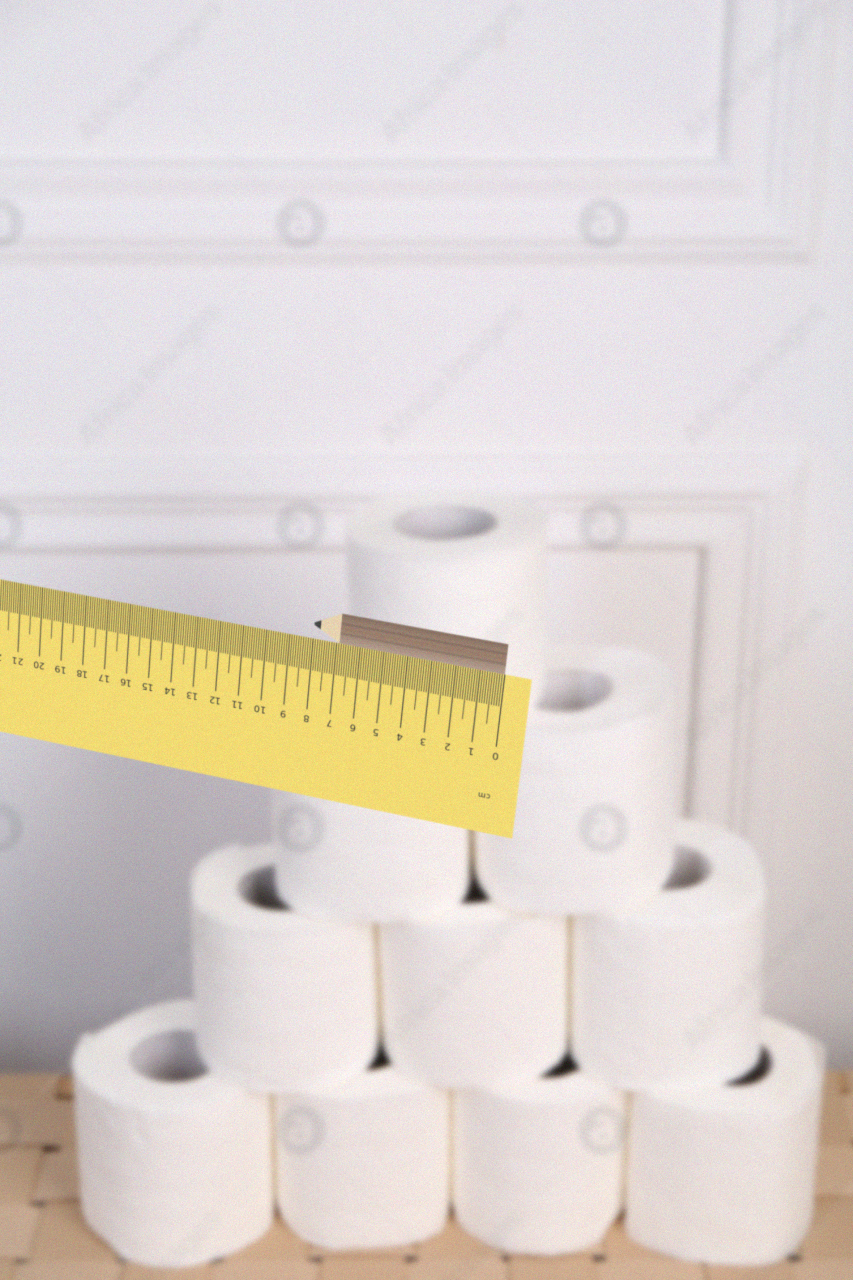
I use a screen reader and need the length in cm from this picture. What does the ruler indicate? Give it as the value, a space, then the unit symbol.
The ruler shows 8 cm
